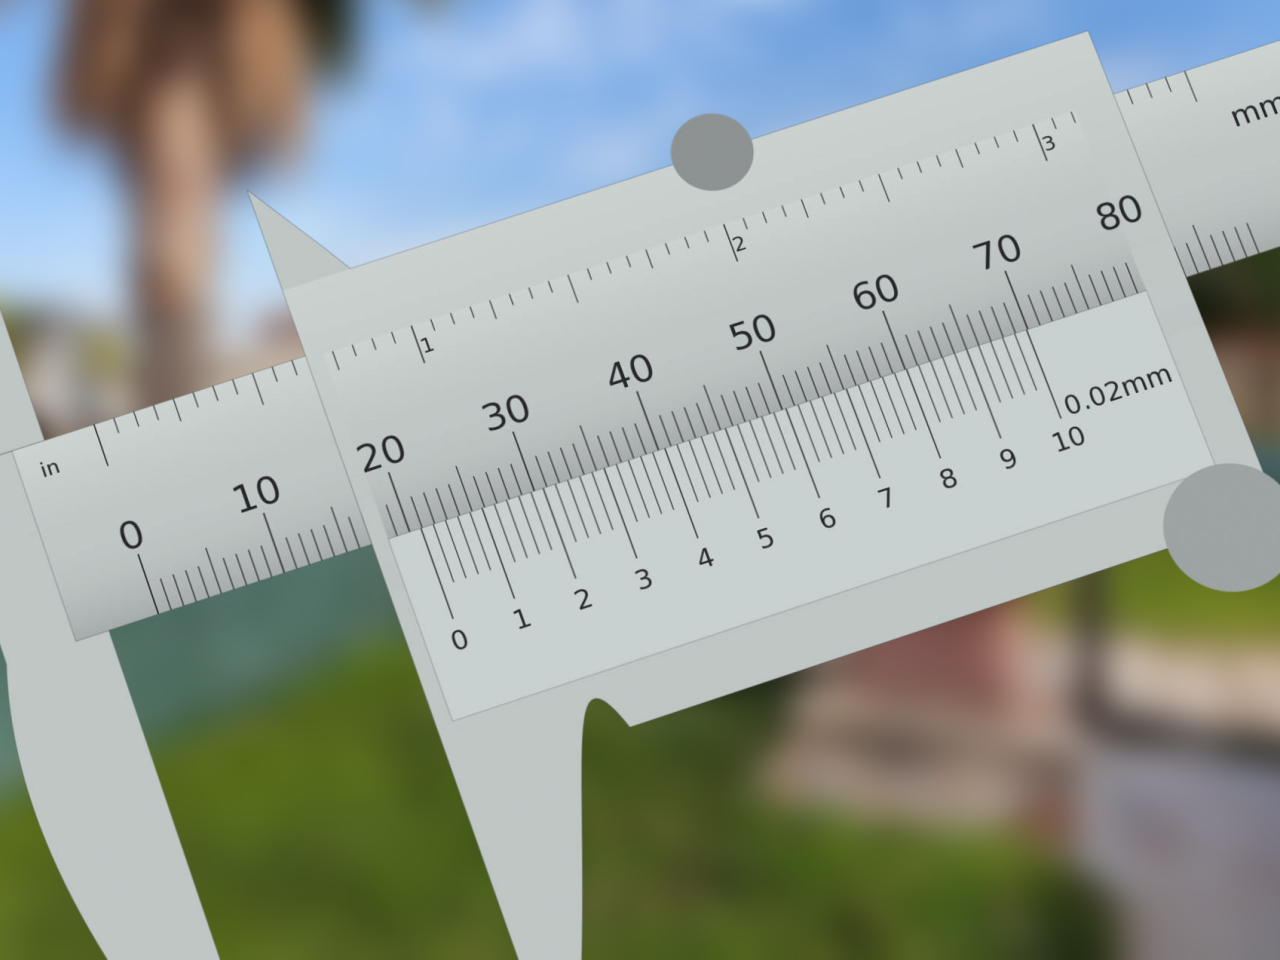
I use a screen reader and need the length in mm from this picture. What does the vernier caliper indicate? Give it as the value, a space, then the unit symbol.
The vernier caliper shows 20.9 mm
